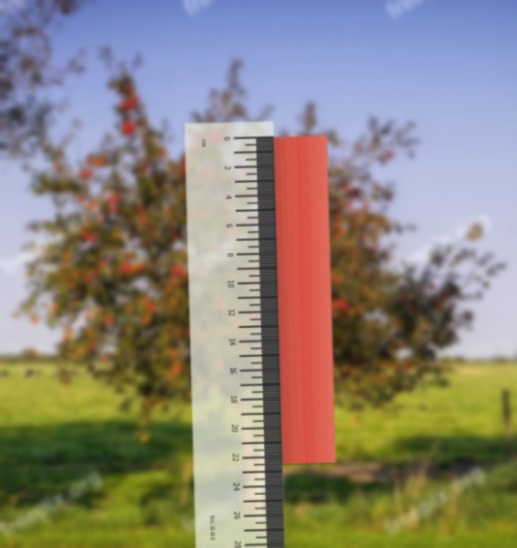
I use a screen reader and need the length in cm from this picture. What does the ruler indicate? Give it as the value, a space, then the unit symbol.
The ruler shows 22.5 cm
